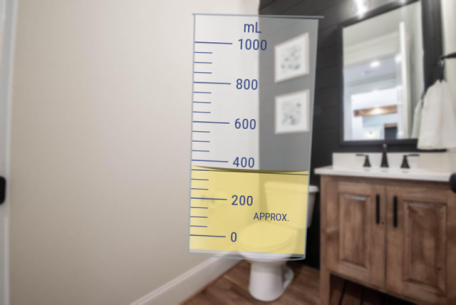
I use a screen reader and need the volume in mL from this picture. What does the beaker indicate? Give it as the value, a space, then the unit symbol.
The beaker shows 350 mL
